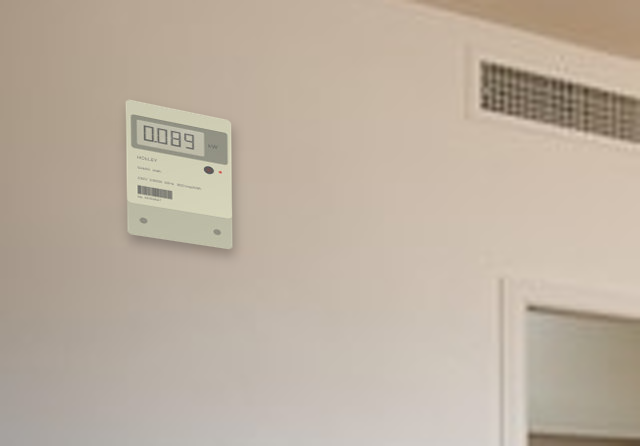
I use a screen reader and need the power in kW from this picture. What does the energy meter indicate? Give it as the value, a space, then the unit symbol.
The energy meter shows 0.089 kW
